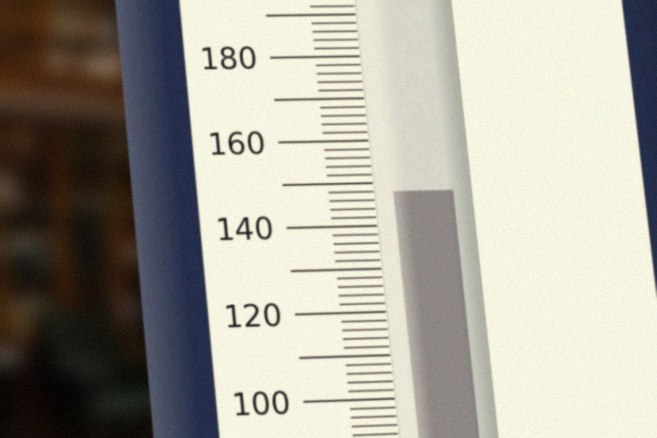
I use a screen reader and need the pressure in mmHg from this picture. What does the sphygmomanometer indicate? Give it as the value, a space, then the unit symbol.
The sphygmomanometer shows 148 mmHg
